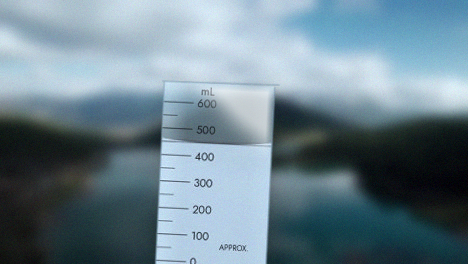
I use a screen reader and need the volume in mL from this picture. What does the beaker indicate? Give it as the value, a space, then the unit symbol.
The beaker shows 450 mL
